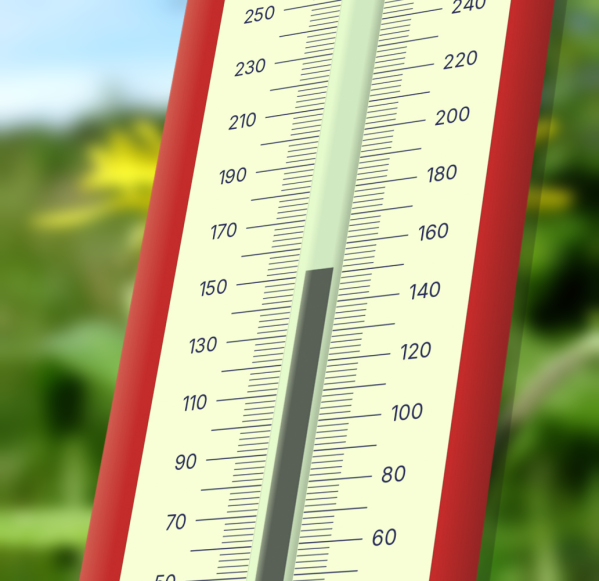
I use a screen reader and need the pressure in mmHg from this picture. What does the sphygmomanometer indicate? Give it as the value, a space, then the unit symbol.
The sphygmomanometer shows 152 mmHg
